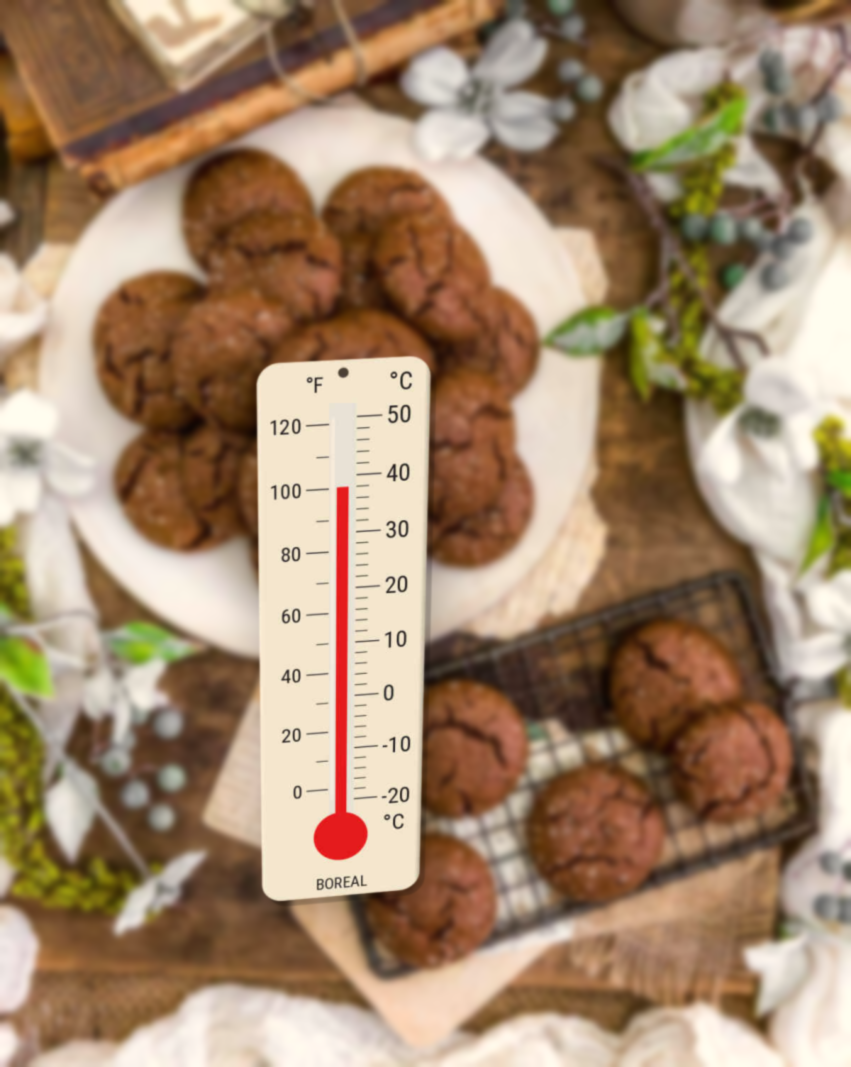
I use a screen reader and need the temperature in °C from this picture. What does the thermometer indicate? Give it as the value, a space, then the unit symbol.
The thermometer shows 38 °C
